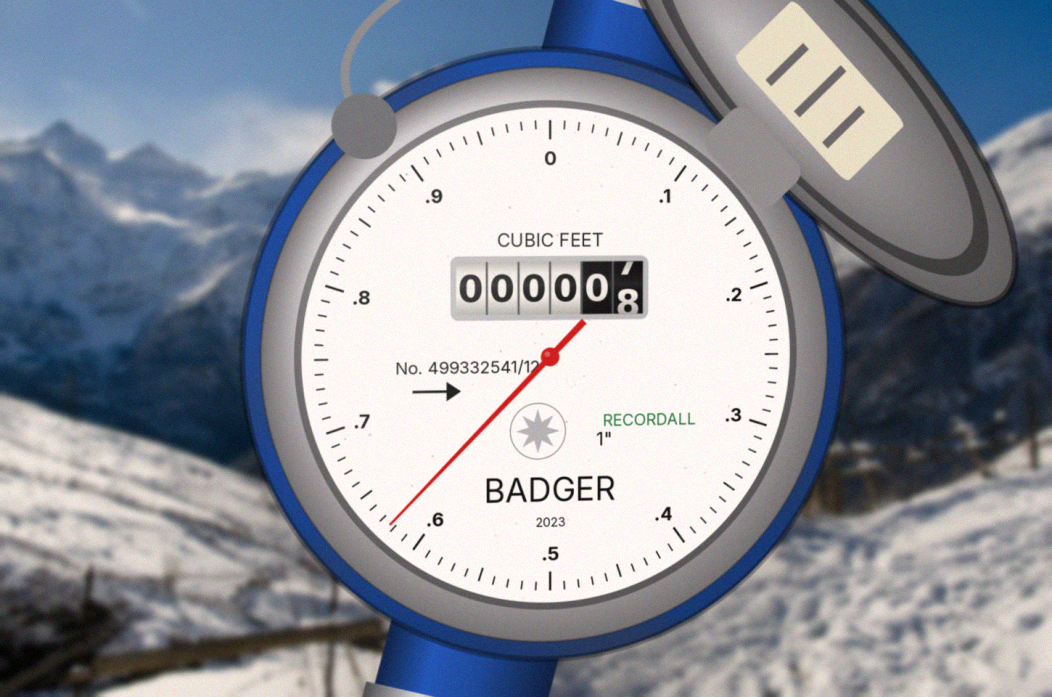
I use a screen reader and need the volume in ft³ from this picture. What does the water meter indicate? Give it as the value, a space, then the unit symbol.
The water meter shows 7.62 ft³
